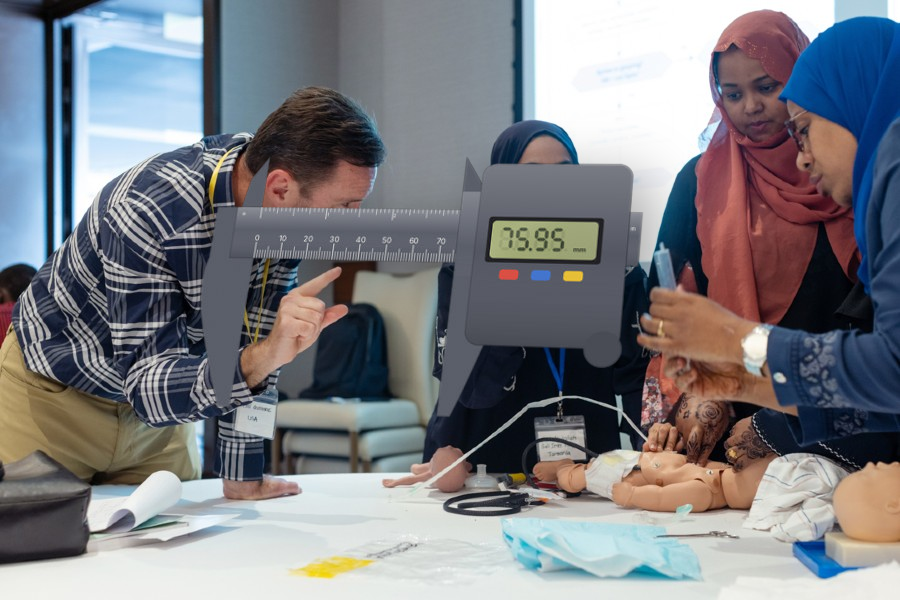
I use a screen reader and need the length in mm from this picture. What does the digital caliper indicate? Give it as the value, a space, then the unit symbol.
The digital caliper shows 75.95 mm
